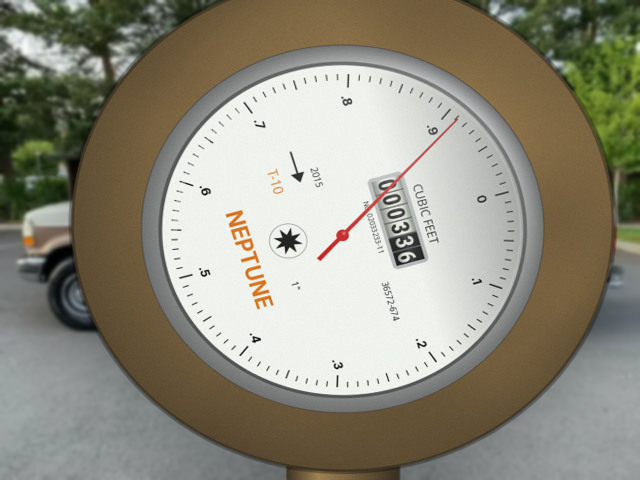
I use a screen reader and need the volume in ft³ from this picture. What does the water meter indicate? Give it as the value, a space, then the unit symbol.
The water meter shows 335.91 ft³
